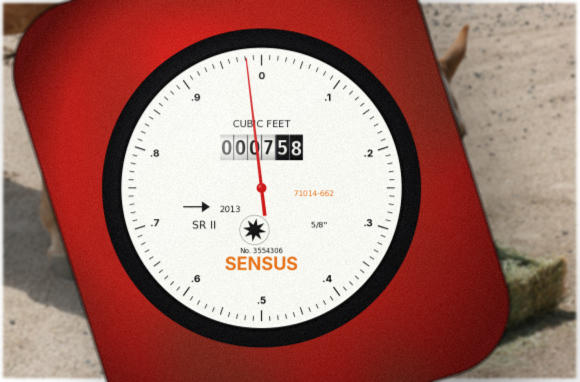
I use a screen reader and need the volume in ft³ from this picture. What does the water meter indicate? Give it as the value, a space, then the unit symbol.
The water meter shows 757.98 ft³
